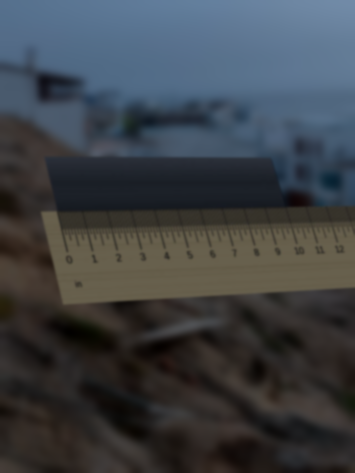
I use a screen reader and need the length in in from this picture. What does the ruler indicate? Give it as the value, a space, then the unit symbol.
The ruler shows 10 in
